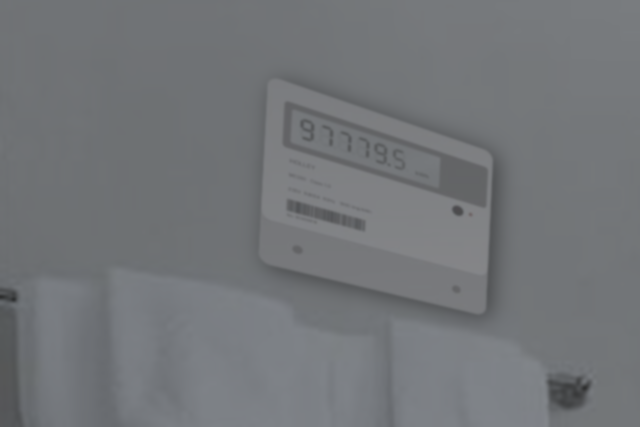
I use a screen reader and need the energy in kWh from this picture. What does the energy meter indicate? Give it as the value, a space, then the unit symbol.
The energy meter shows 97779.5 kWh
